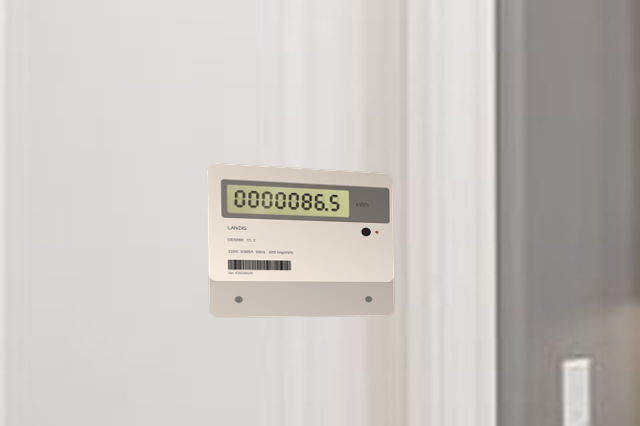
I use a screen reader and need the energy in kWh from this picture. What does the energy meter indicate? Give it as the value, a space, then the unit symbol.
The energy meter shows 86.5 kWh
